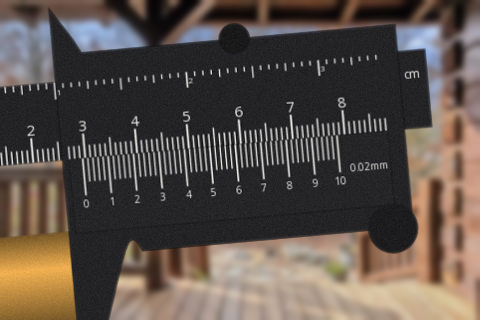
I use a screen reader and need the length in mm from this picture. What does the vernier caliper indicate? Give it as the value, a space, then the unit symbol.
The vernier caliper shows 29.5 mm
